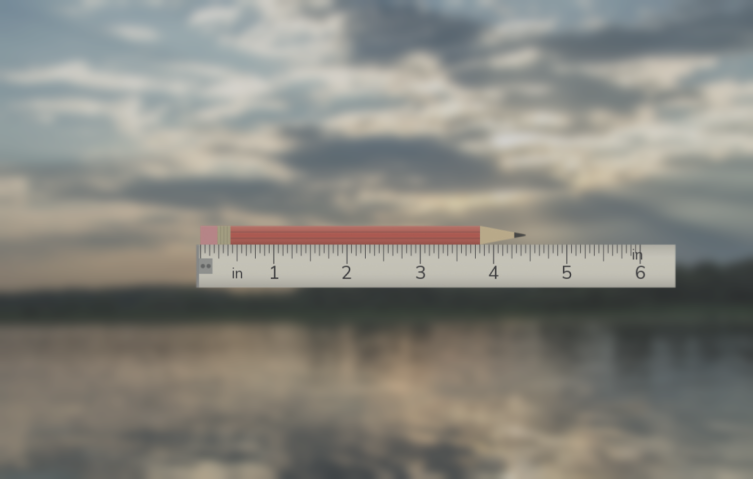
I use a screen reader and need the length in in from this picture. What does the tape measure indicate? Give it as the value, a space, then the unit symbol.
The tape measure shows 4.4375 in
